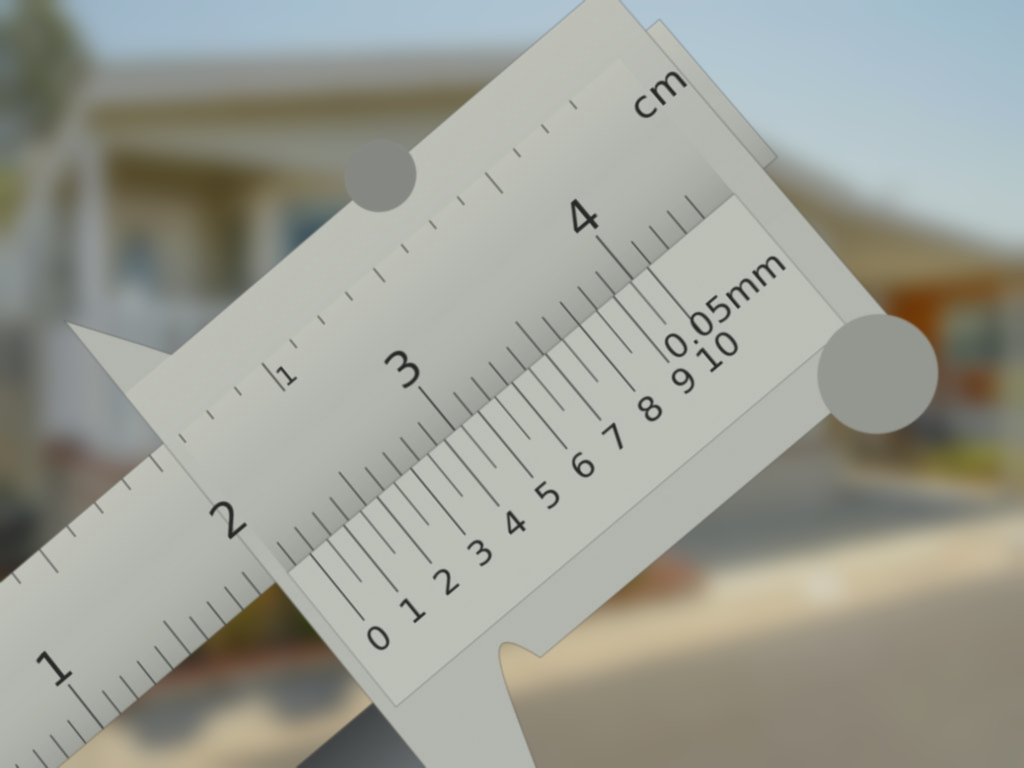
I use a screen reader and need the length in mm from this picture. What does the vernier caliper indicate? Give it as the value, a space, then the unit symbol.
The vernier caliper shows 21.8 mm
